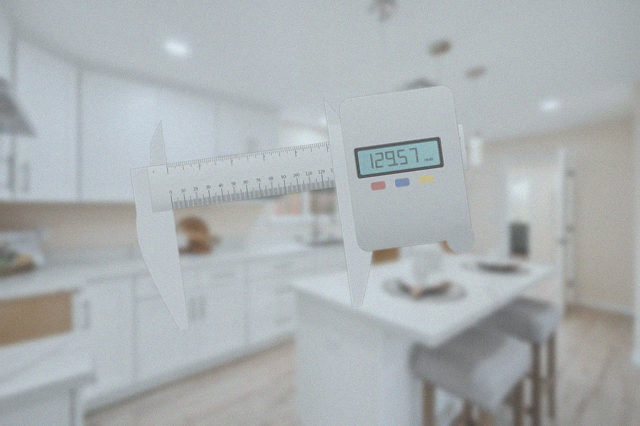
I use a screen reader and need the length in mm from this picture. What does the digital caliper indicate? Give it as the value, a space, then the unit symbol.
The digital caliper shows 129.57 mm
